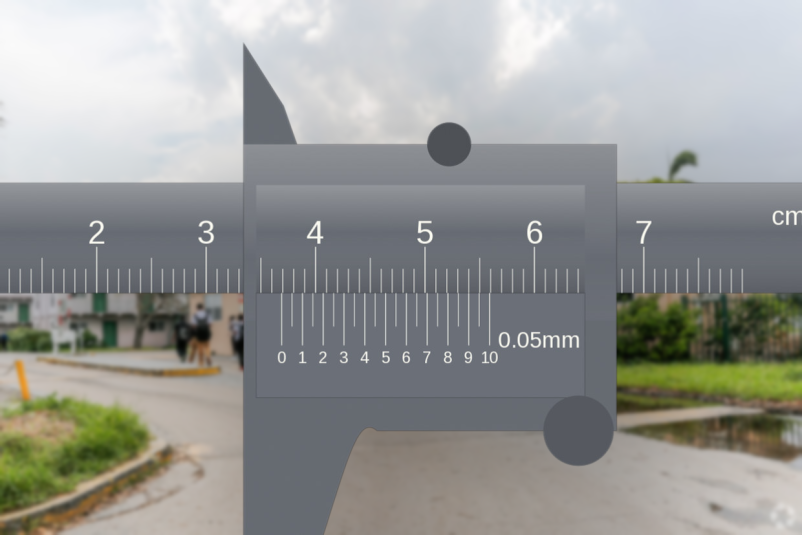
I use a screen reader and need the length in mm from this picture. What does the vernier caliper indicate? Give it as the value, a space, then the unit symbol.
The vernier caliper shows 36.9 mm
